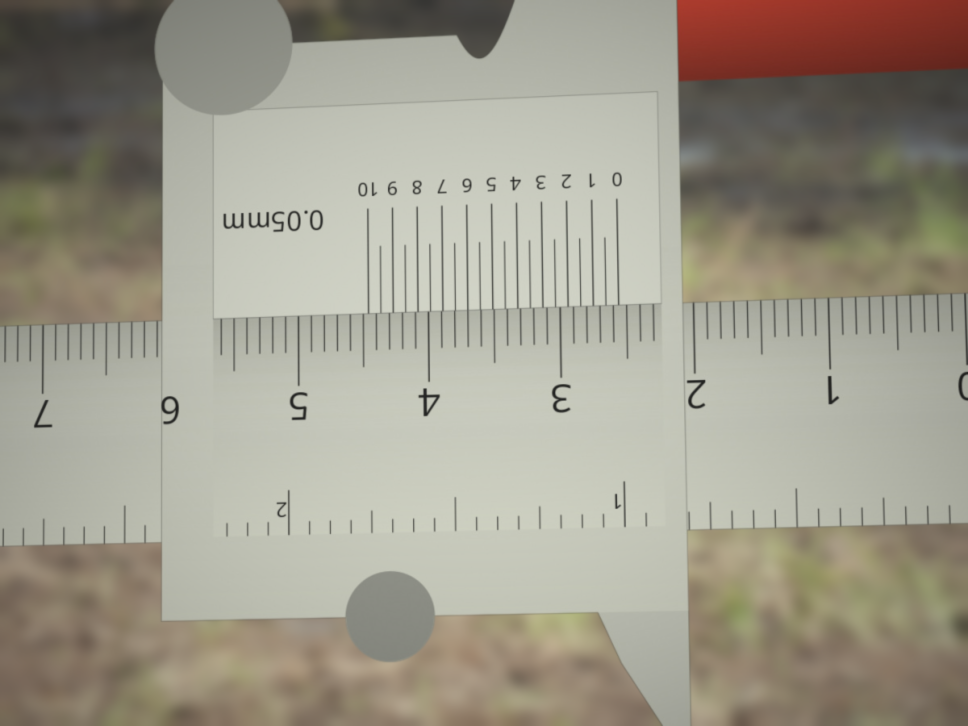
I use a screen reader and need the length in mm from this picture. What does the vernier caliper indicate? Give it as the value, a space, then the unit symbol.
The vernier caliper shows 25.6 mm
